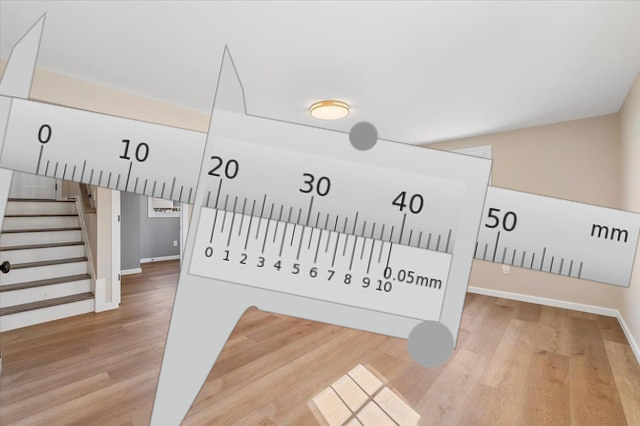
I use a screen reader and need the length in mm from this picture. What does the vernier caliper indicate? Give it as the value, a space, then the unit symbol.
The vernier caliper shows 20.2 mm
